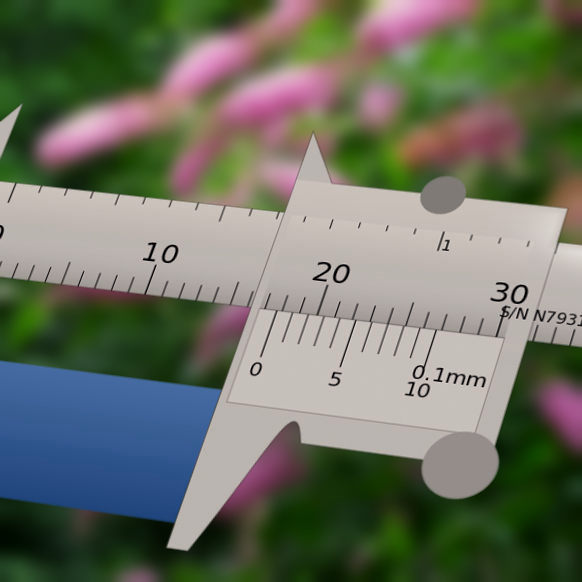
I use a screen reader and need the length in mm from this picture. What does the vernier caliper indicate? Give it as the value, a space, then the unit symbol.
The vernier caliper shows 17.7 mm
